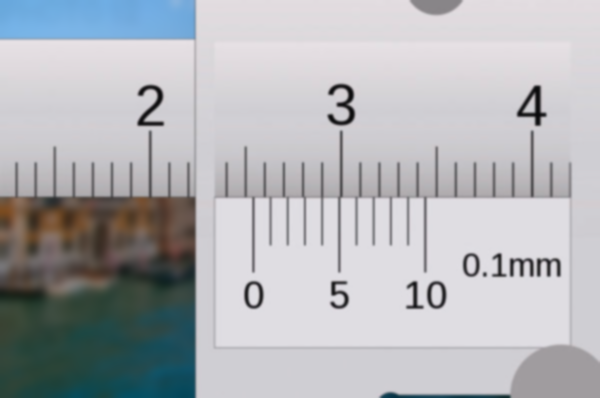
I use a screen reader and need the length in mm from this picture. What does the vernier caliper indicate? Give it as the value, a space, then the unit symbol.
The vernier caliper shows 25.4 mm
